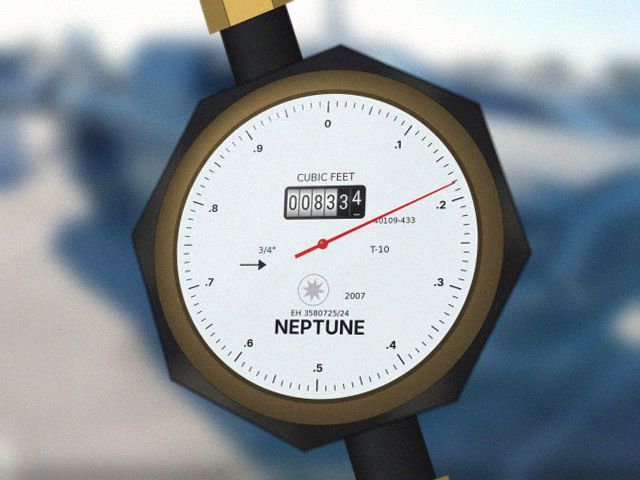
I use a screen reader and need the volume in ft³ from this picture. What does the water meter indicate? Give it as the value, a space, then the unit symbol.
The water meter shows 8334.18 ft³
